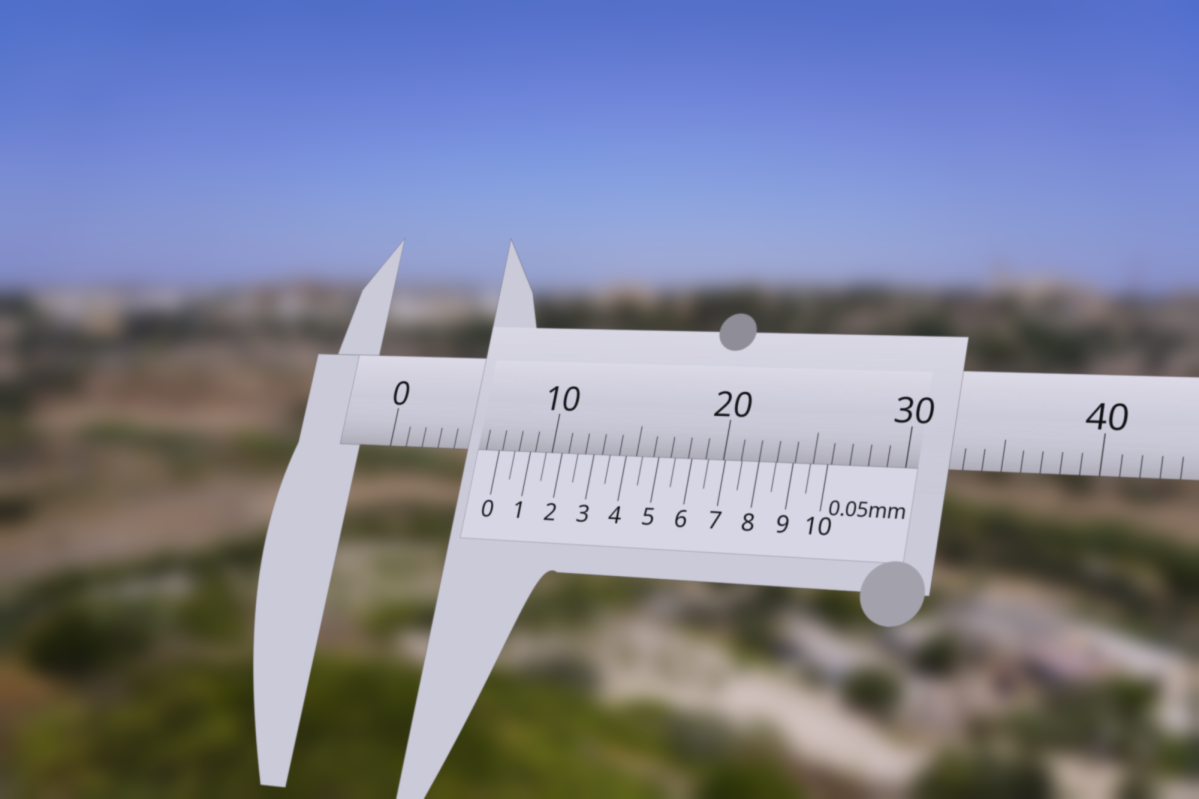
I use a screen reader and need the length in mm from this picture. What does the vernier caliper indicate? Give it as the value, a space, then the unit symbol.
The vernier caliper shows 6.8 mm
